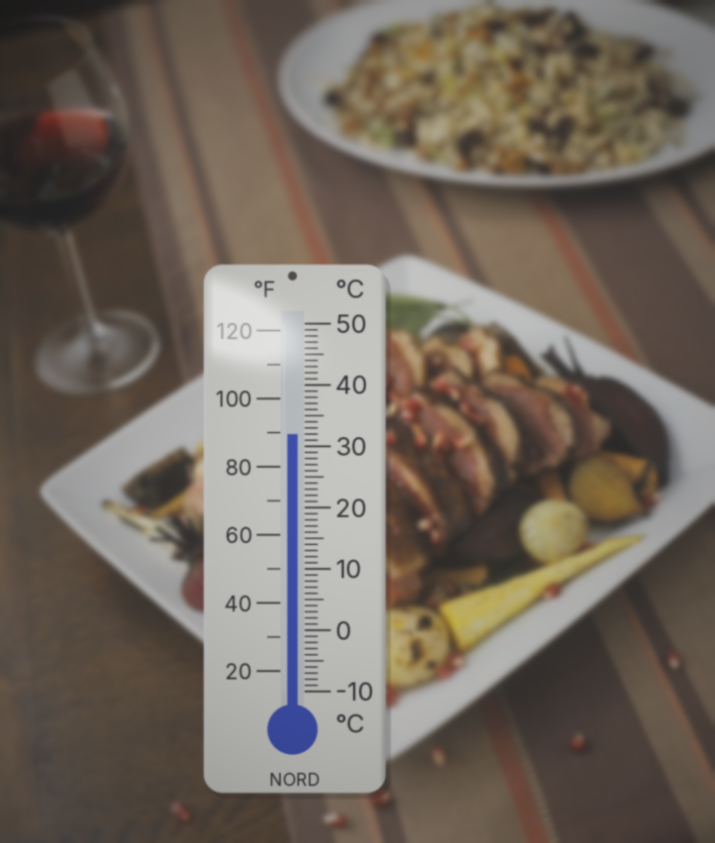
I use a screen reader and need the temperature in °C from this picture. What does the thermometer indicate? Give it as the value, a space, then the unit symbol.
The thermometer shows 32 °C
